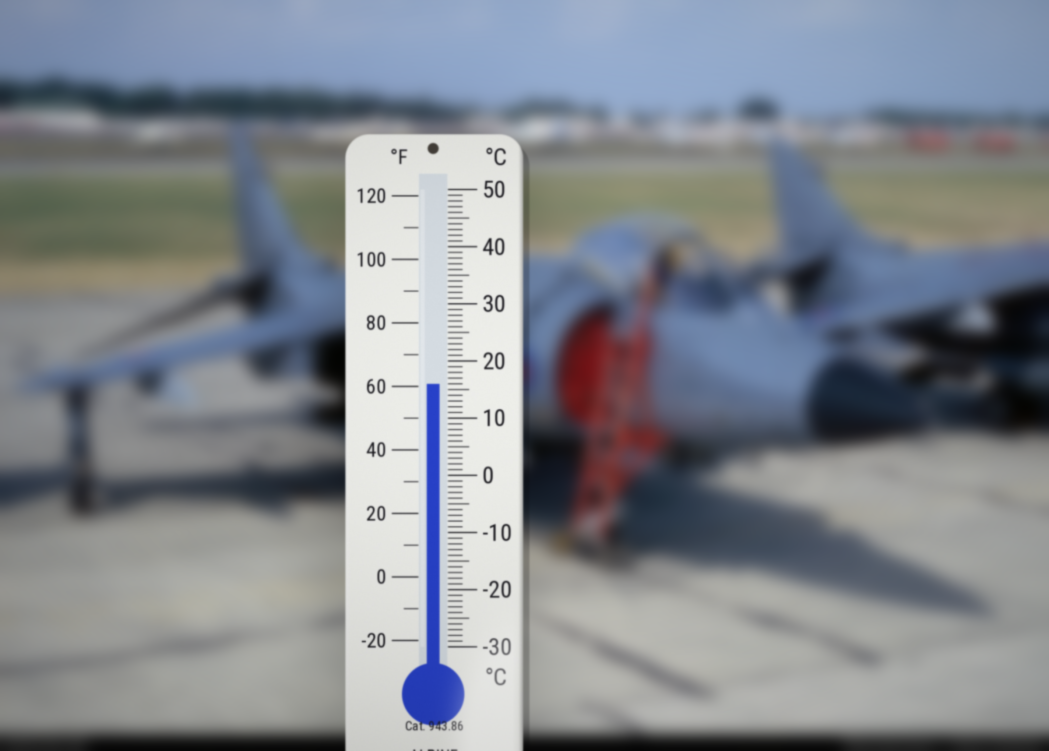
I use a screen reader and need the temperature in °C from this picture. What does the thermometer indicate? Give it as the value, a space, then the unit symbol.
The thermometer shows 16 °C
